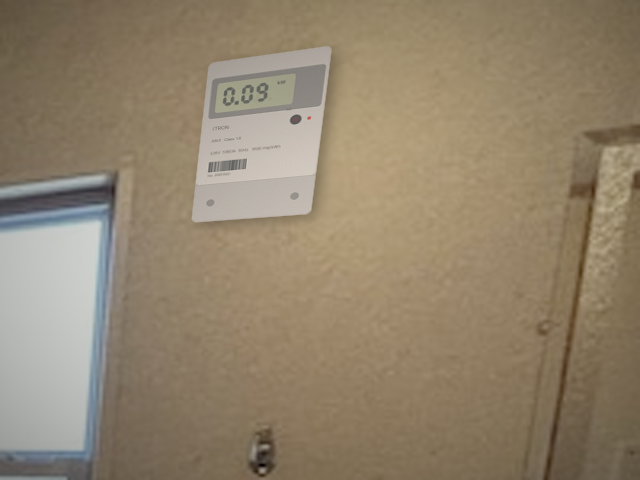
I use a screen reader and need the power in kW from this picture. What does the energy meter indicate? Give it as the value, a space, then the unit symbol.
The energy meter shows 0.09 kW
